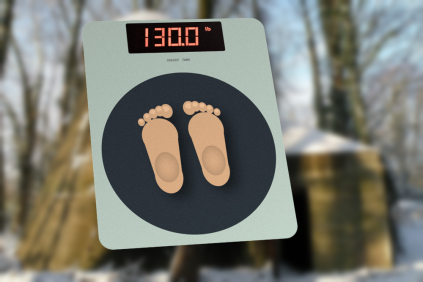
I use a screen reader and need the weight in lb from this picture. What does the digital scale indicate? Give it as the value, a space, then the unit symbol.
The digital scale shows 130.0 lb
